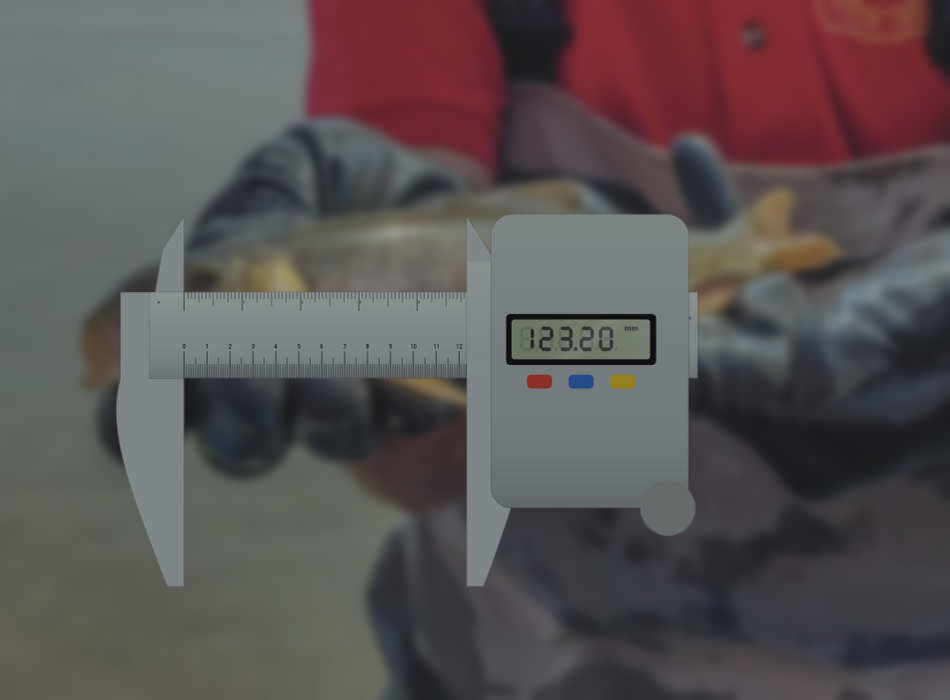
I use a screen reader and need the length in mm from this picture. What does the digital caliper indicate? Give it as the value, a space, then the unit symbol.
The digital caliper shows 123.20 mm
